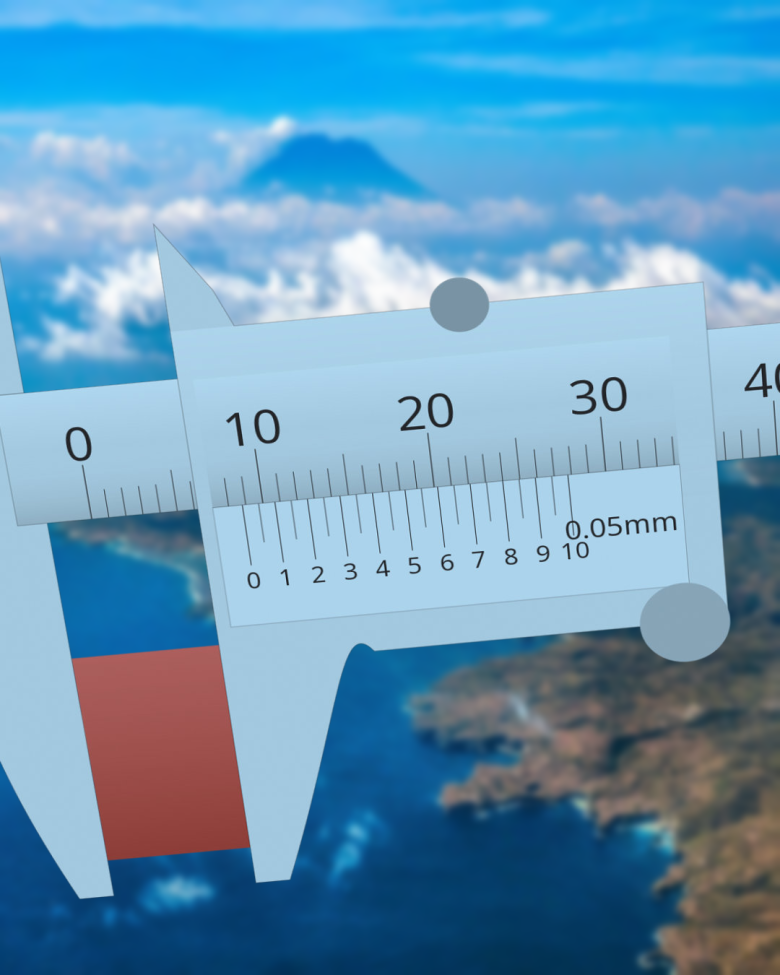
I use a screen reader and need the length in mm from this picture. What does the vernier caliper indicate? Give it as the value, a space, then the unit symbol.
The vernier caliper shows 8.8 mm
